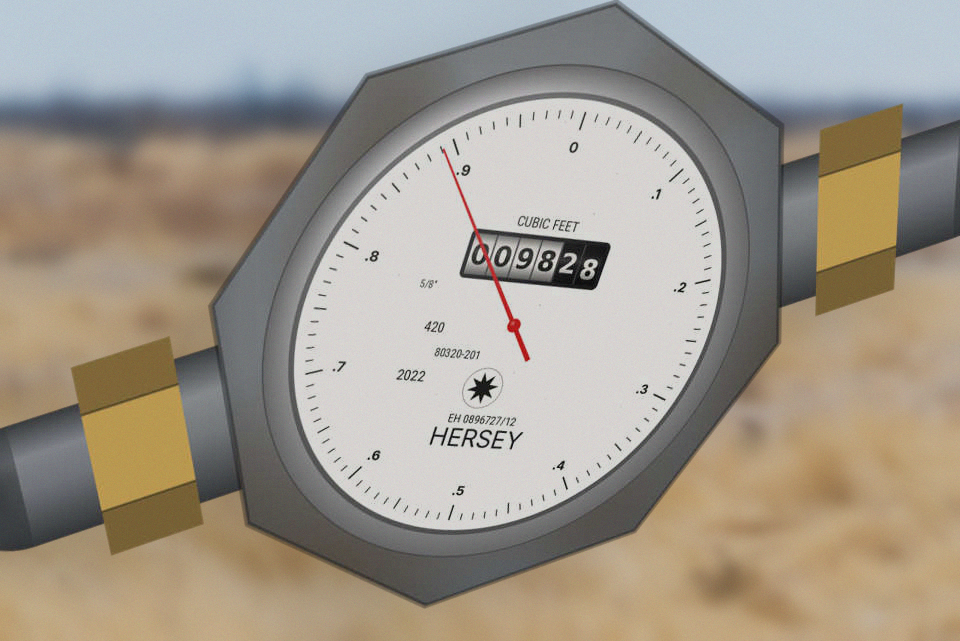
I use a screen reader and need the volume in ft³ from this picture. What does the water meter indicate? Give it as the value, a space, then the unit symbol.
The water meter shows 9827.89 ft³
